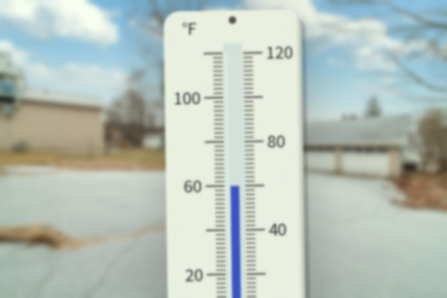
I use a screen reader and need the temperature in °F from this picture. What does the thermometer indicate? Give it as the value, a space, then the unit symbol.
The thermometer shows 60 °F
